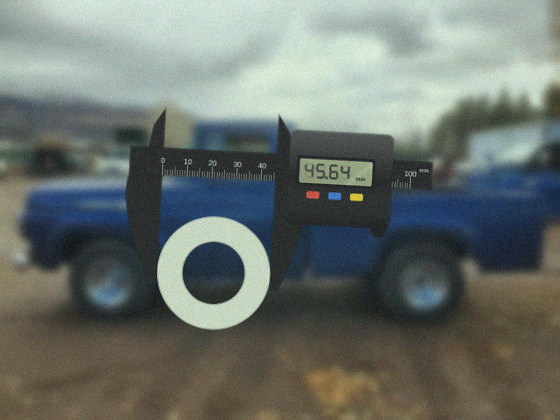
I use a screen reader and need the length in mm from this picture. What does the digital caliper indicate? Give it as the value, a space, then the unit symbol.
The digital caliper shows 45.64 mm
